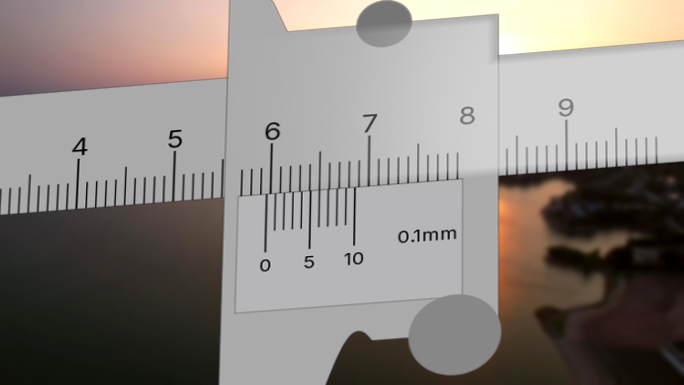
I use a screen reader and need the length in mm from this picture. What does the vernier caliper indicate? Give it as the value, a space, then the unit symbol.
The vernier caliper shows 59.6 mm
